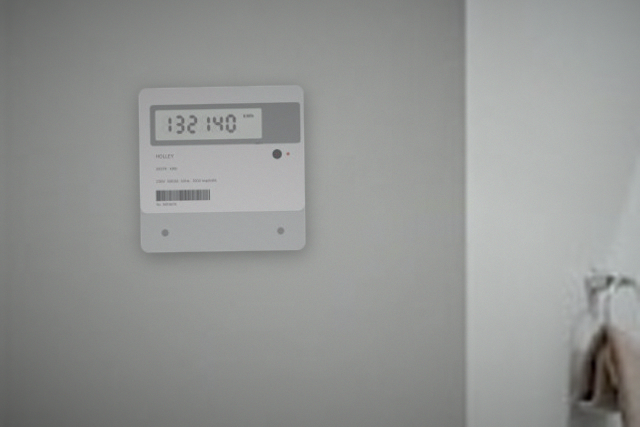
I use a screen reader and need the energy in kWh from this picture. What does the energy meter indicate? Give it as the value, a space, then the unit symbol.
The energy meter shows 132140 kWh
